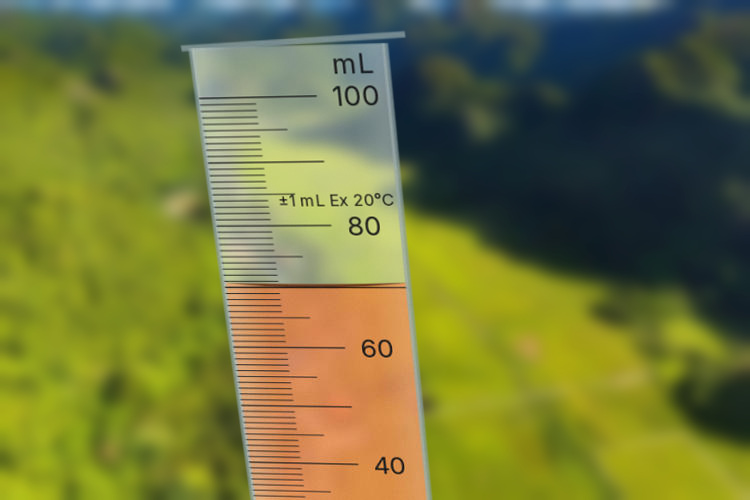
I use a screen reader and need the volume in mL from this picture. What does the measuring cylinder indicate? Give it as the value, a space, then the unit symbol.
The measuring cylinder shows 70 mL
